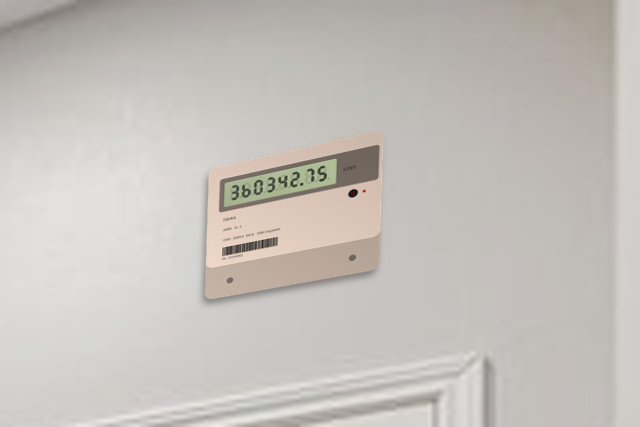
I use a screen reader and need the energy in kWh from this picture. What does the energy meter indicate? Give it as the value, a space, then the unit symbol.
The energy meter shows 360342.75 kWh
